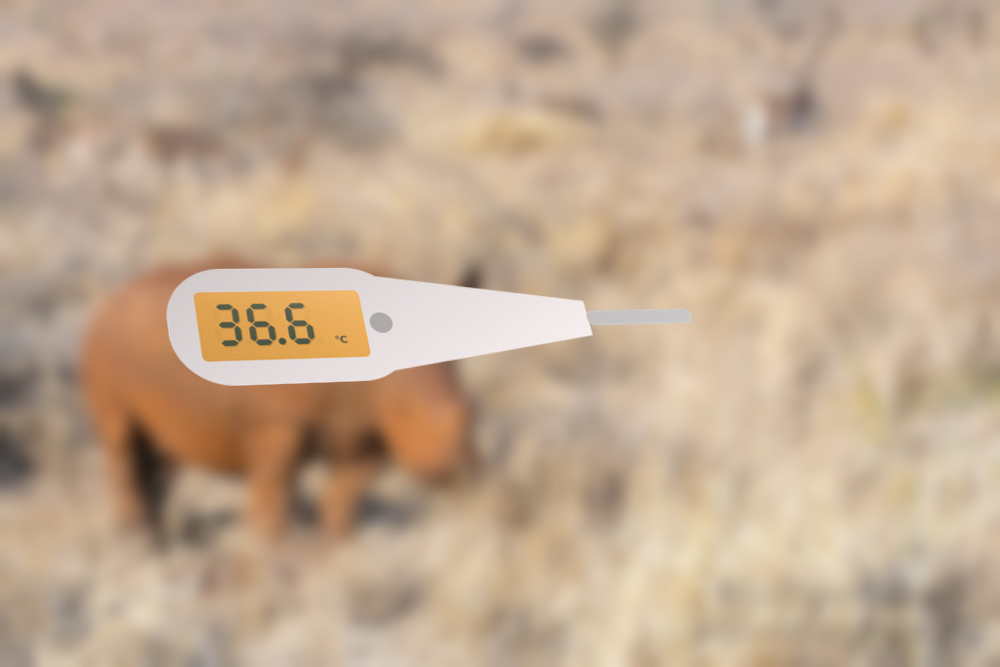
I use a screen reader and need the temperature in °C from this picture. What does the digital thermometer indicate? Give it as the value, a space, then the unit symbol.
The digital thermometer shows 36.6 °C
